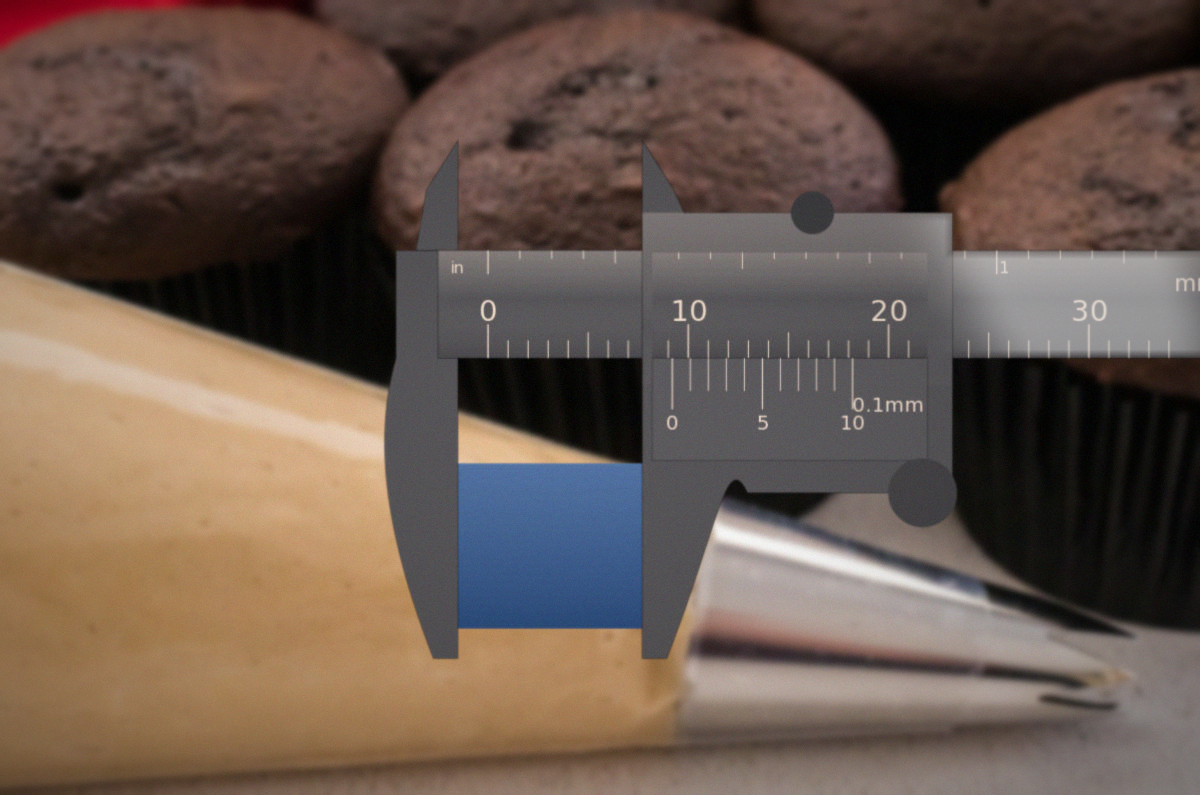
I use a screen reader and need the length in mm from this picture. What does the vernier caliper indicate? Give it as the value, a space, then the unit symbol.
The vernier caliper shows 9.2 mm
